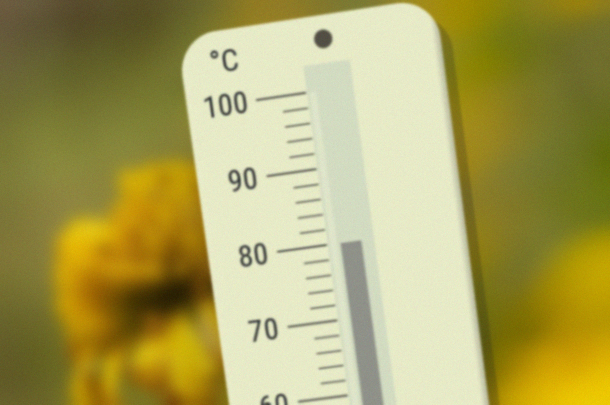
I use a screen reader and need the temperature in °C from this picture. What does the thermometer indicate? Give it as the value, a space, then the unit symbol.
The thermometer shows 80 °C
